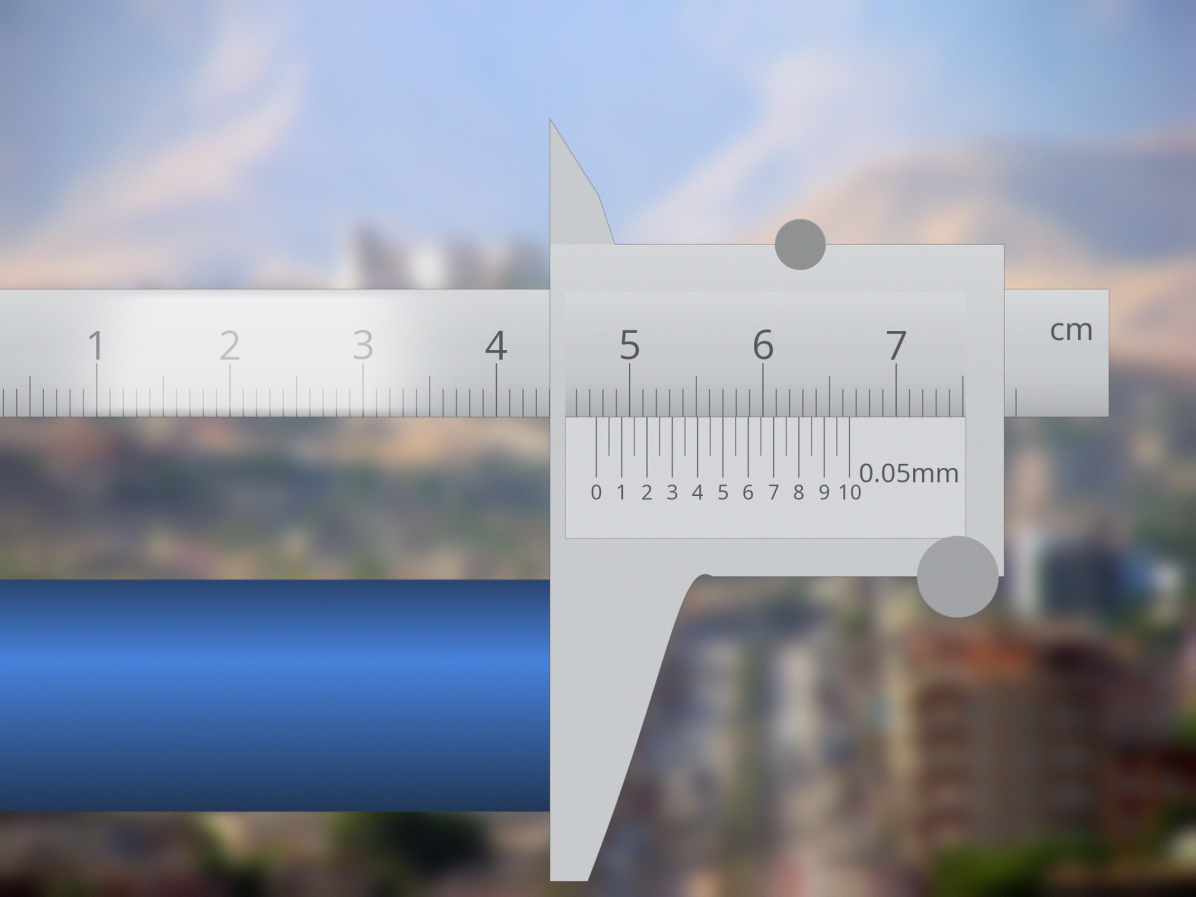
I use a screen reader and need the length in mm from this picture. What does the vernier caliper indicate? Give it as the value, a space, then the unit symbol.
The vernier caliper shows 47.5 mm
